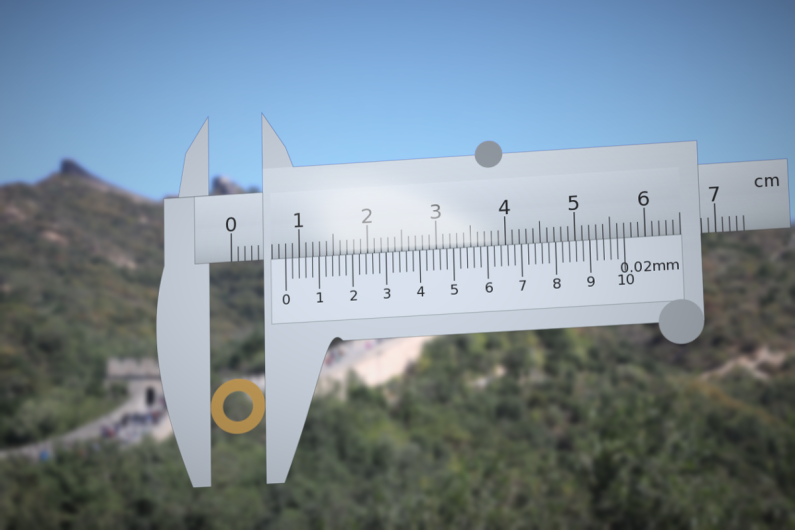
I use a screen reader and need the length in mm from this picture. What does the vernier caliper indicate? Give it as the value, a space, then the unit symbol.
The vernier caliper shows 8.0 mm
